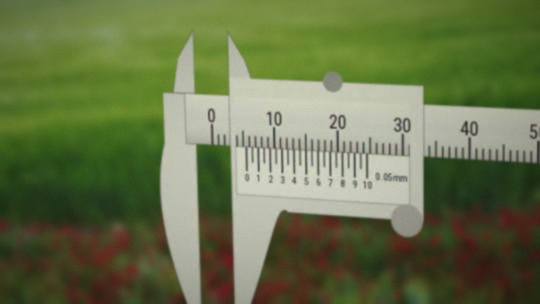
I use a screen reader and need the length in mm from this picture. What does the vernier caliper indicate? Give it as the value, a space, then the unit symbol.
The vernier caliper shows 5.5 mm
